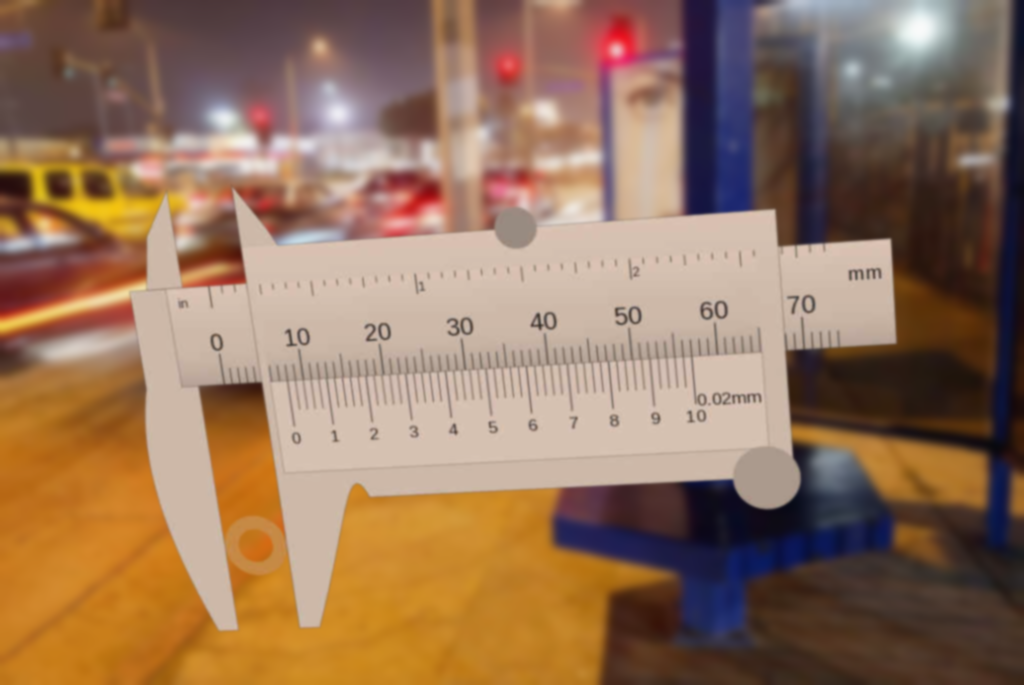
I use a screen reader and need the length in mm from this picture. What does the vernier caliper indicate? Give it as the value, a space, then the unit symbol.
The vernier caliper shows 8.0 mm
